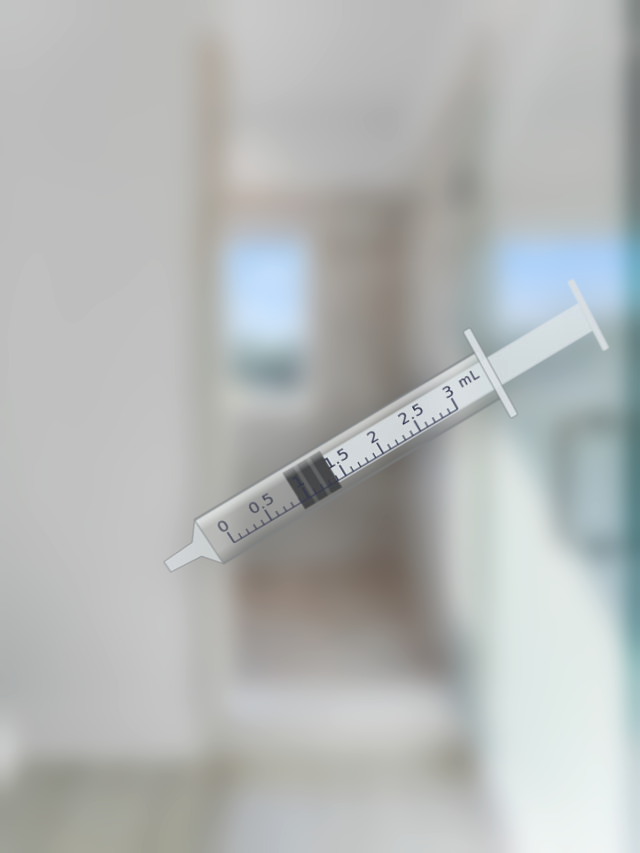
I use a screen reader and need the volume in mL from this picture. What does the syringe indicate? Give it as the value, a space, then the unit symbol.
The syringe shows 0.9 mL
